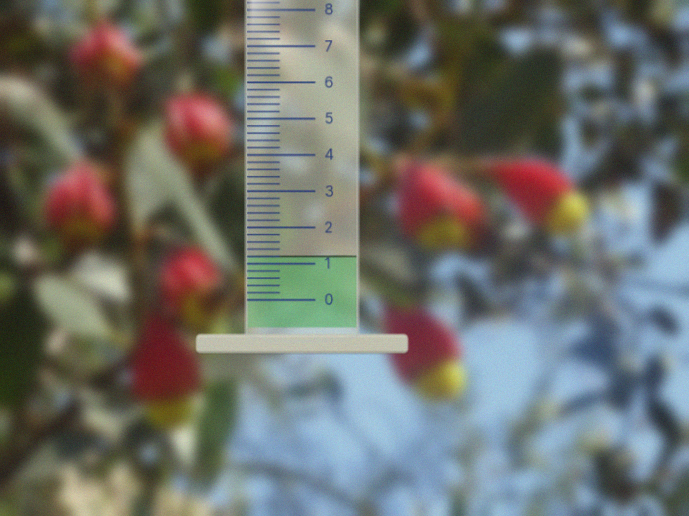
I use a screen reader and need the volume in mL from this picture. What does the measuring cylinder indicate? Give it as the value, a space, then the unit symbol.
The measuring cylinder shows 1.2 mL
